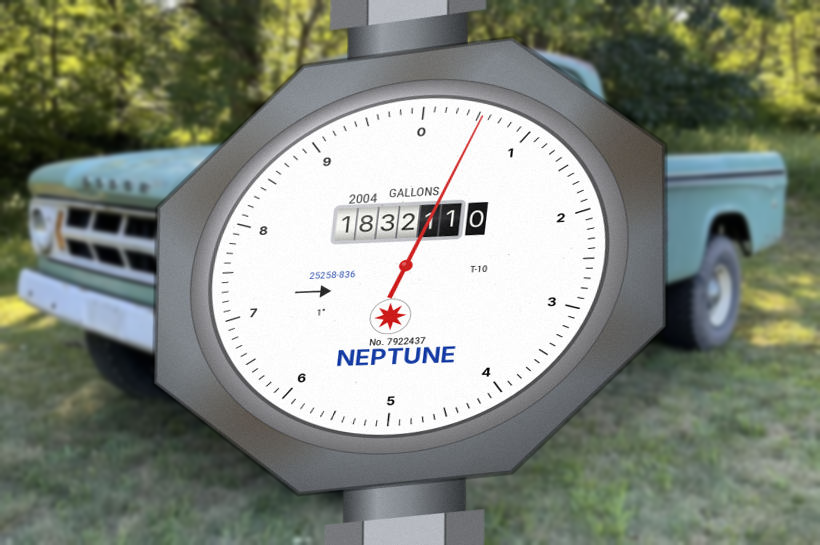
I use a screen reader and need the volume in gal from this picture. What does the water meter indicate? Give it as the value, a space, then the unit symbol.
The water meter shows 1832110.5 gal
